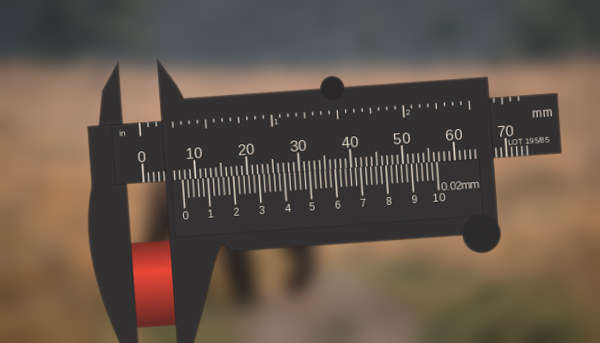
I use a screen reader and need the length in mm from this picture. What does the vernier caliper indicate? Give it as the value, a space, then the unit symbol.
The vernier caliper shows 7.5 mm
